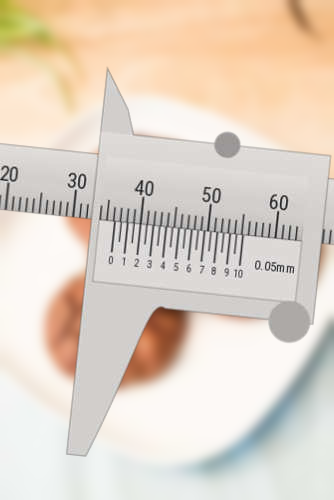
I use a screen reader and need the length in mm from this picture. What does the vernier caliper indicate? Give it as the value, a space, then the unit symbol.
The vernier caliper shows 36.2 mm
